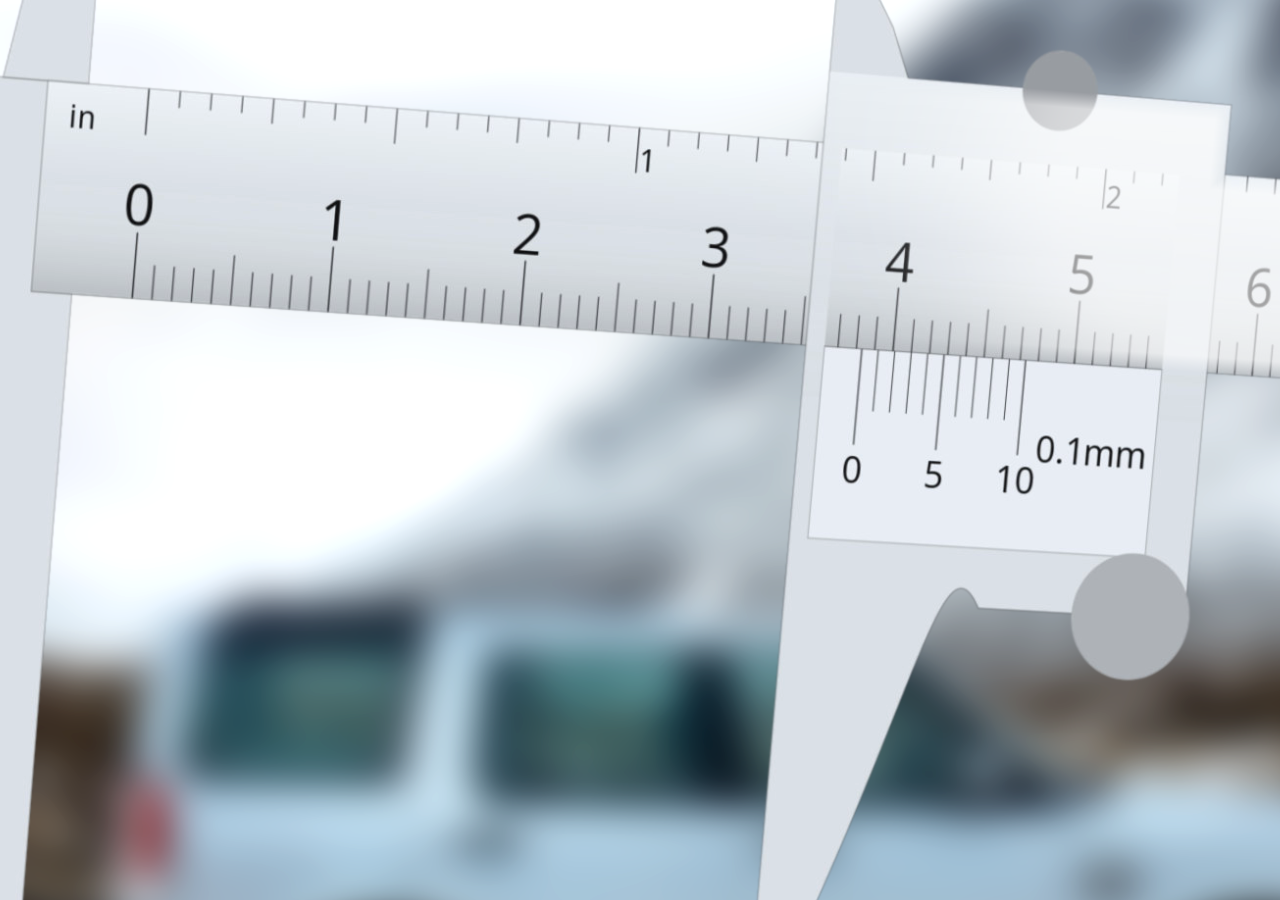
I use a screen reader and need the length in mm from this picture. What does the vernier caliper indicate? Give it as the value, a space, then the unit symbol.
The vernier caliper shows 38.3 mm
